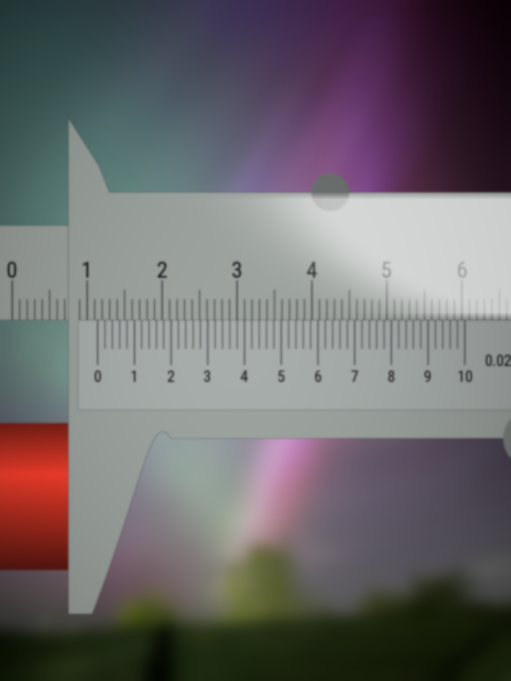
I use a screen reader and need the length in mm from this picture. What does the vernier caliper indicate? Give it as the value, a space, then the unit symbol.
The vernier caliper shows 11.4 mm
